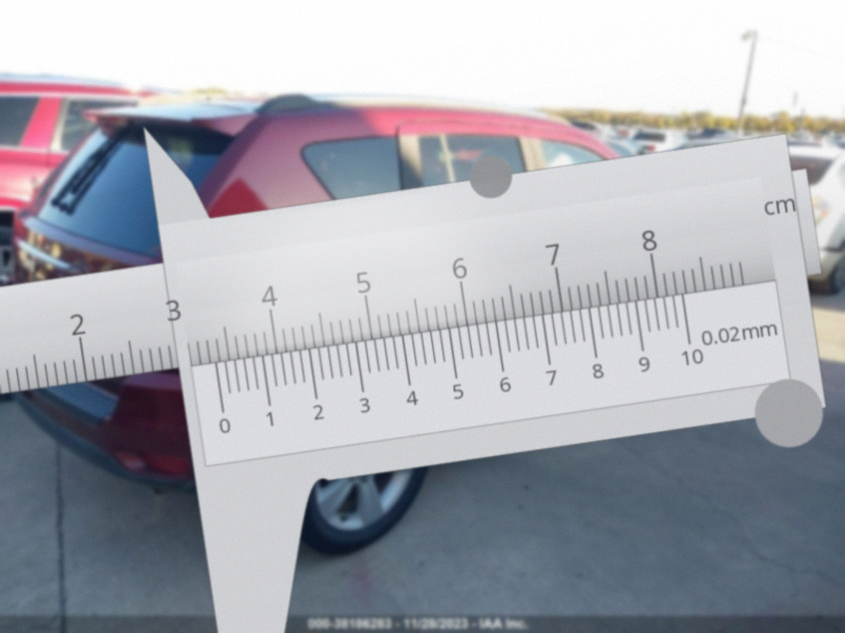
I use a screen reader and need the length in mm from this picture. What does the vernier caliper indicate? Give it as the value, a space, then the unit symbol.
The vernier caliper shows 33.6 mm
